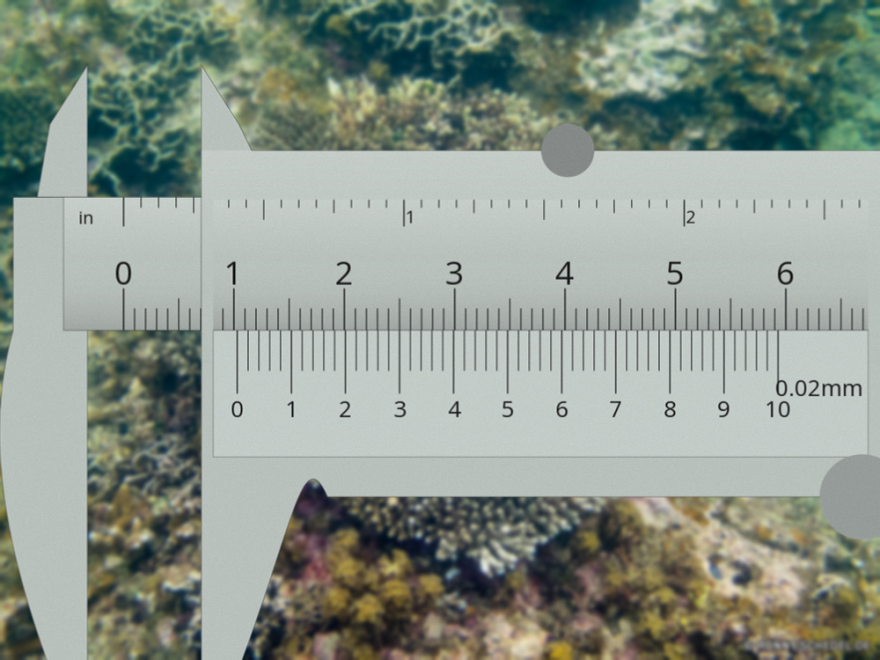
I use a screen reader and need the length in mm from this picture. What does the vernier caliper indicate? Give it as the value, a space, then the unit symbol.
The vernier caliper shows 10.3 mm
